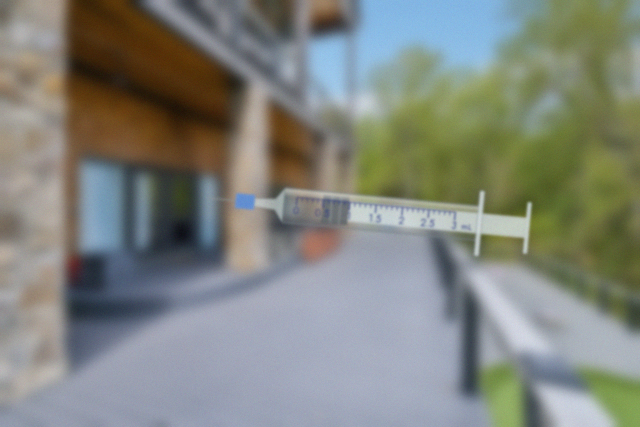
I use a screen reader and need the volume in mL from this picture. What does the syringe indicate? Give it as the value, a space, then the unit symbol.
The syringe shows 0.5 mL
